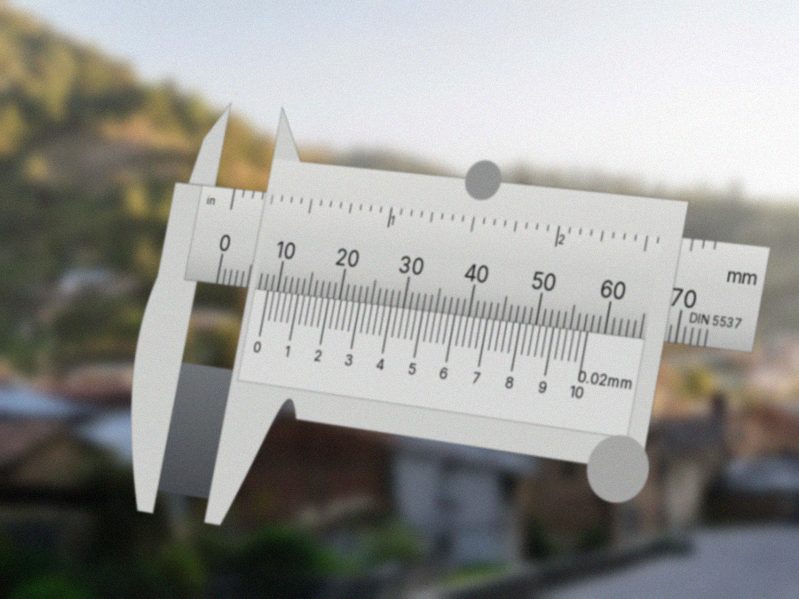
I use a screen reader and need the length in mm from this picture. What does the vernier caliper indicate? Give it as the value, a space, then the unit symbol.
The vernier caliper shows 8.5 mm
